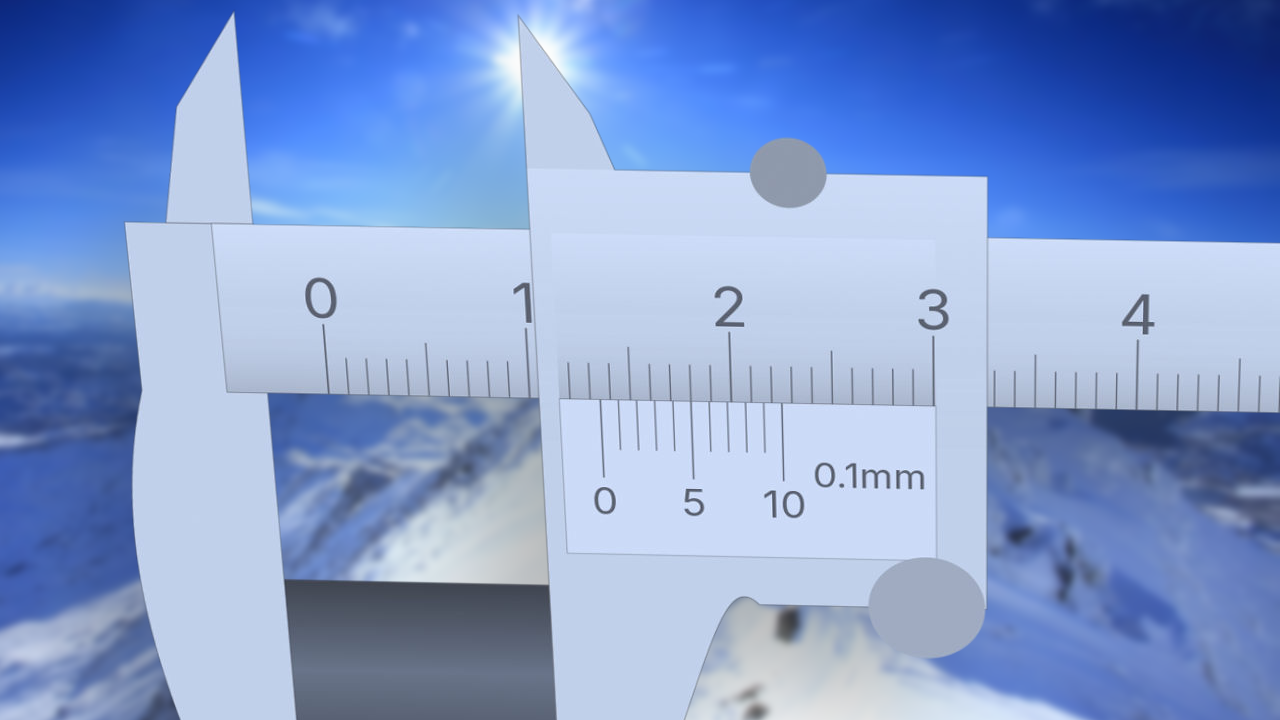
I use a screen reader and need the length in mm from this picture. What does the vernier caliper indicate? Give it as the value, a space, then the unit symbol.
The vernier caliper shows 13.5 mm
